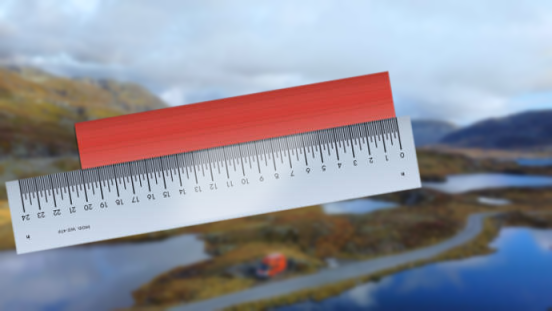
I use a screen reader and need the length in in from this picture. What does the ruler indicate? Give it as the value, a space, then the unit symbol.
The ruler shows 20 in
